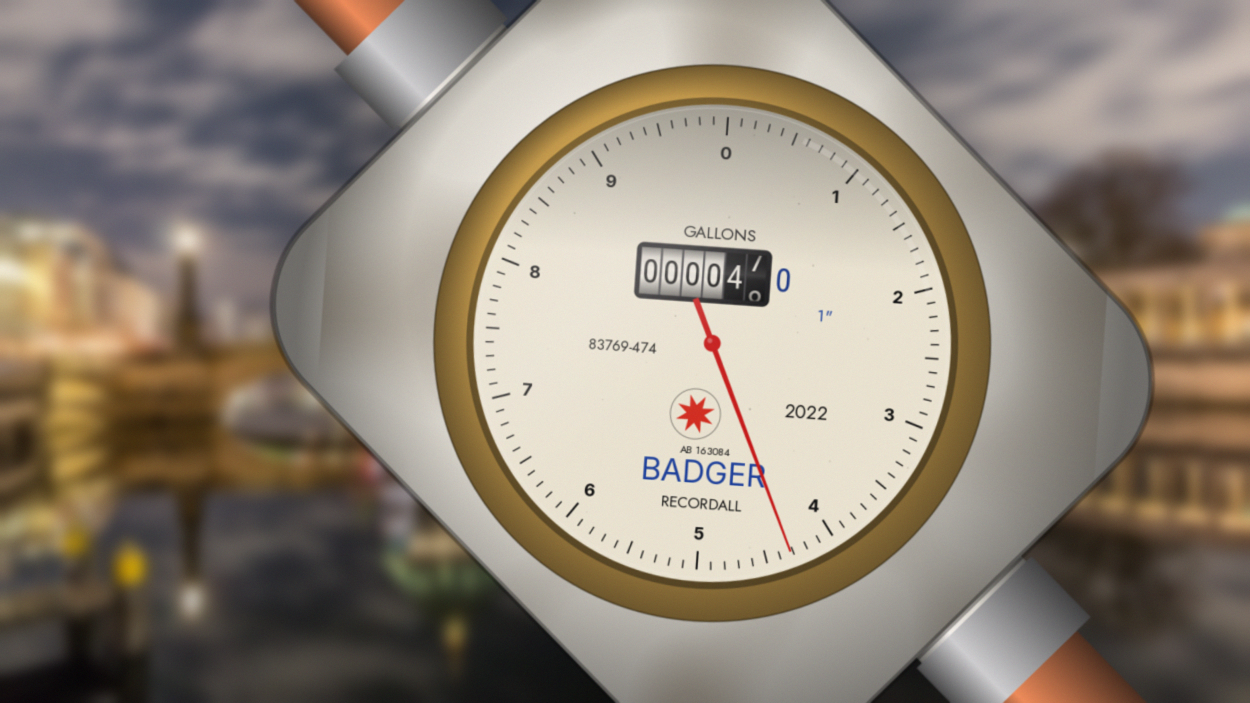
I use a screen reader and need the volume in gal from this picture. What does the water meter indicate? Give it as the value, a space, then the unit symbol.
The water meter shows 474.3 gal
